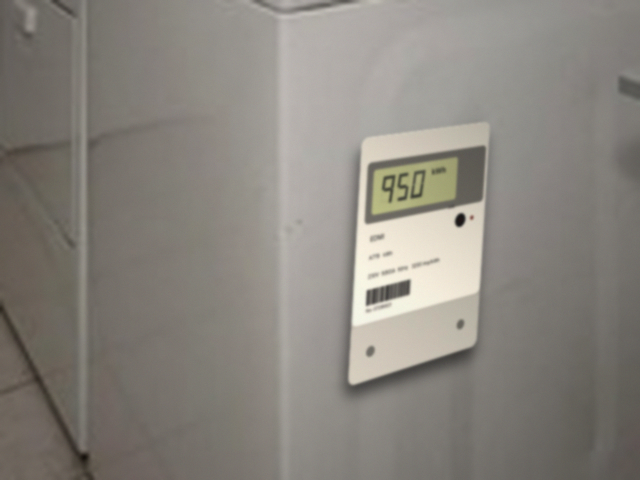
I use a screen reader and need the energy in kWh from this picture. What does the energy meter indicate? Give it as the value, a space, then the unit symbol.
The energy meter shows 950 kWh
